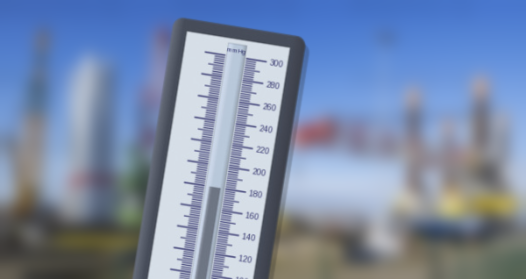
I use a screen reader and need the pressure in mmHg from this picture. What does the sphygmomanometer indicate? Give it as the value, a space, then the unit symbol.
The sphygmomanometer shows 180 mmHg
